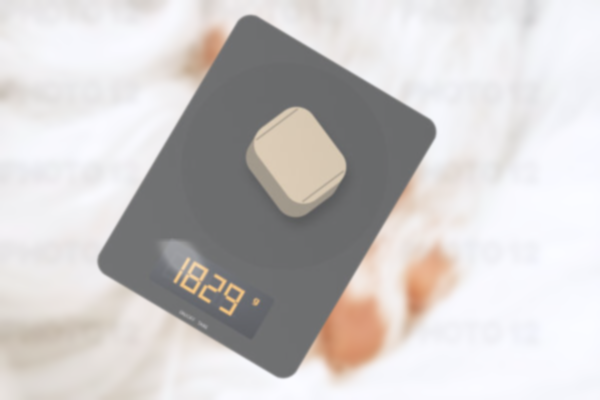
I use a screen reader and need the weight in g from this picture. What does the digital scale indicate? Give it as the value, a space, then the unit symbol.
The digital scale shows 1829 g
